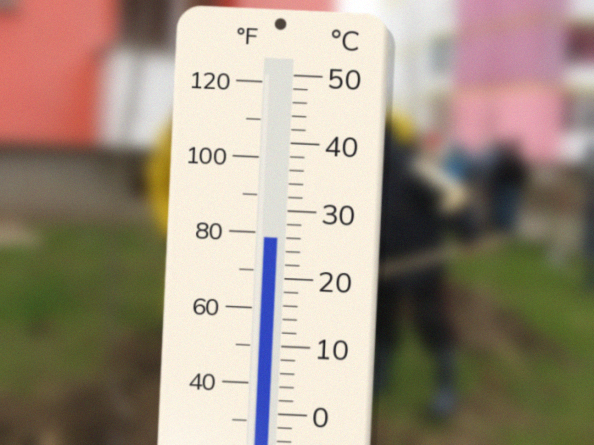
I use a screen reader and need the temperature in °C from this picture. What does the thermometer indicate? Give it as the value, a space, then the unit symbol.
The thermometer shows 26 °C
